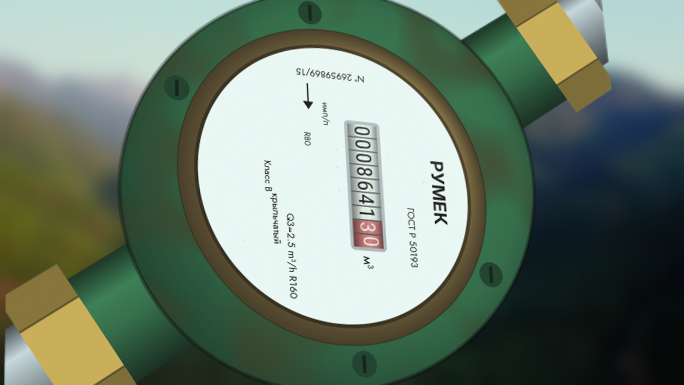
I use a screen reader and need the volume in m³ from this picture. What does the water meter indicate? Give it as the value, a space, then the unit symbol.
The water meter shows 8641.30 m³
